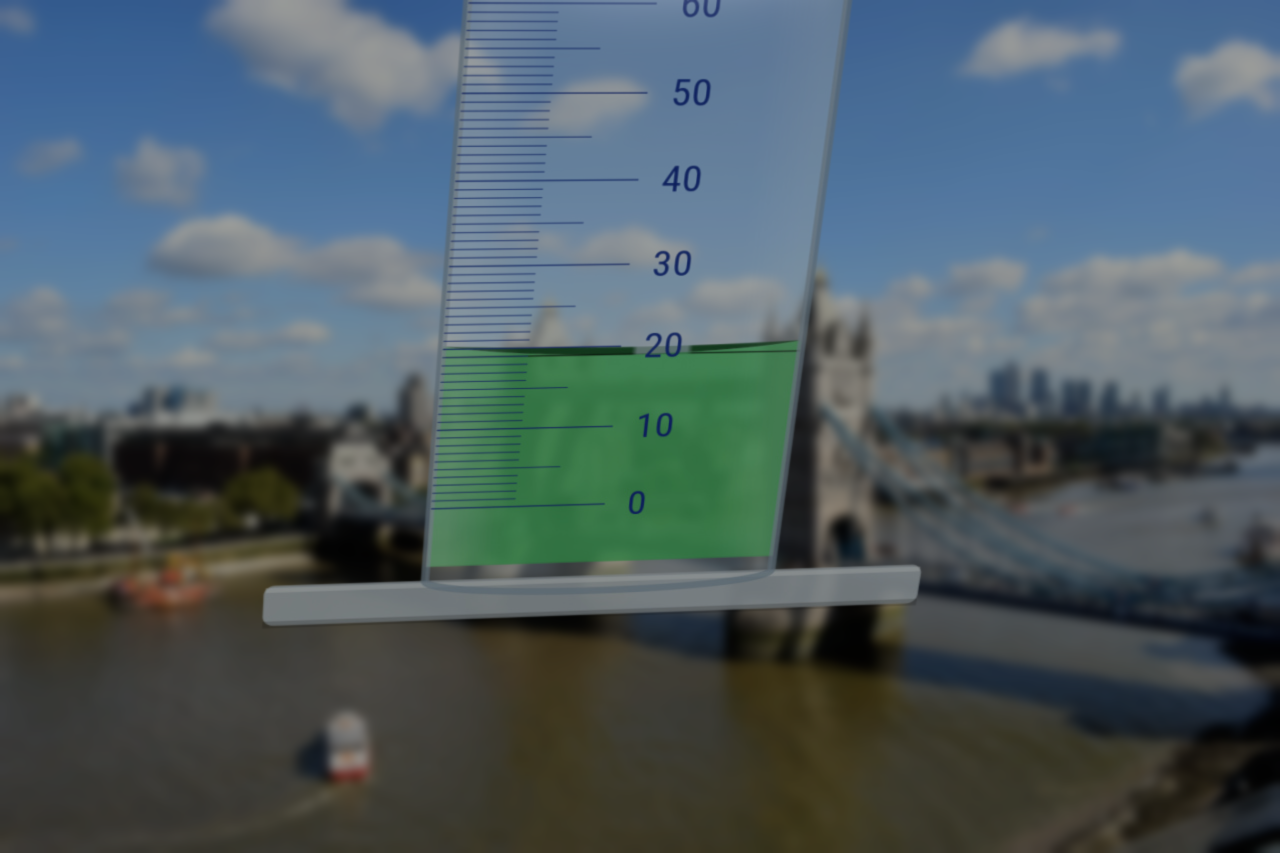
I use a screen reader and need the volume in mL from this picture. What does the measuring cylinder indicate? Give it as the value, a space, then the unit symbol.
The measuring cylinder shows 19 mL
